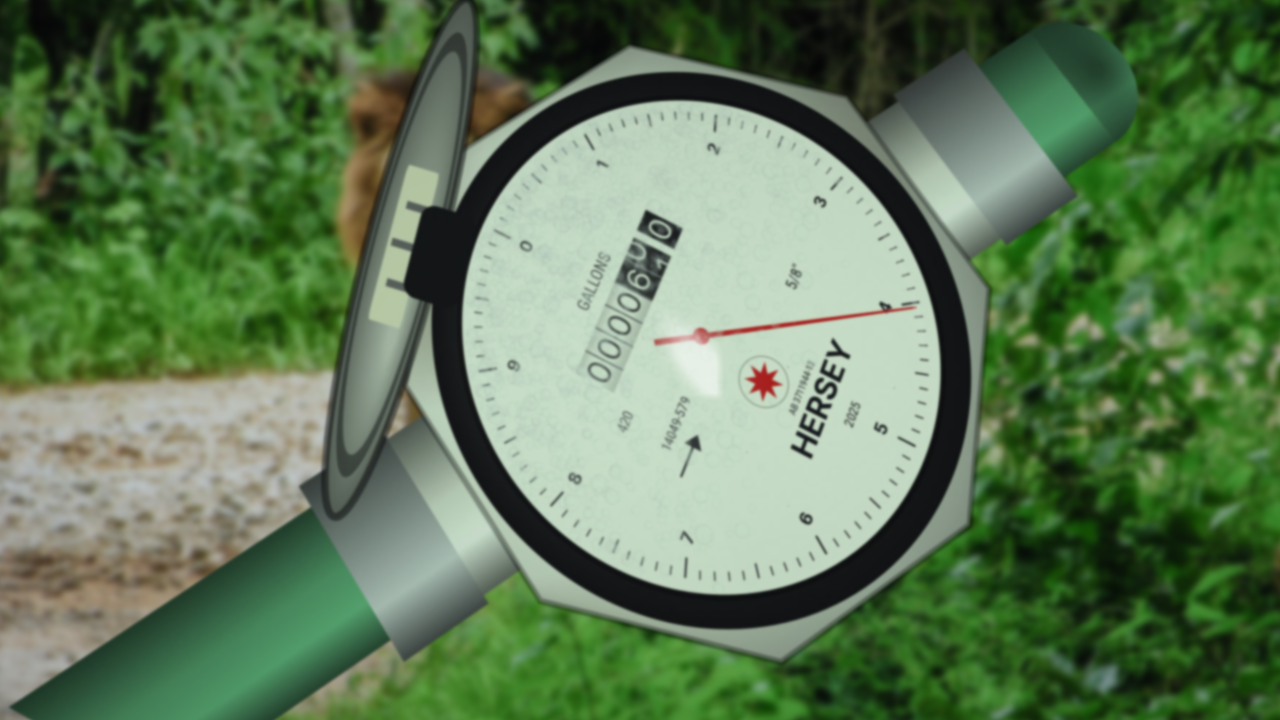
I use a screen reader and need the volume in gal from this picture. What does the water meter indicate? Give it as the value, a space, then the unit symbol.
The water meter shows 604.0 gal
